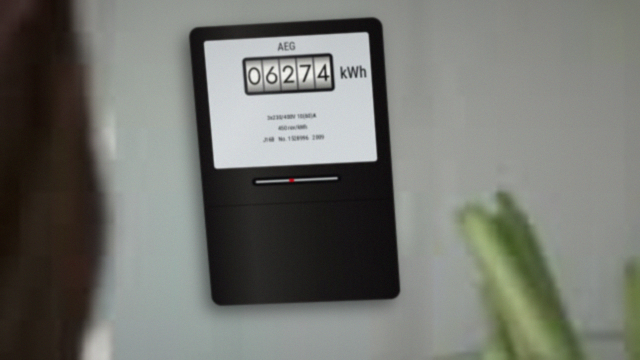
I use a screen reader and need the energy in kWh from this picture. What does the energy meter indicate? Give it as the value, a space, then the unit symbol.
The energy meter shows 6274 kWh
